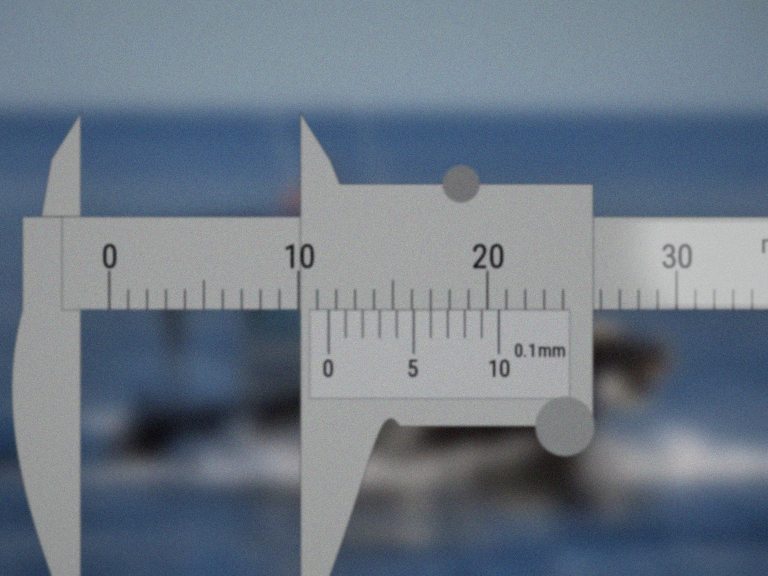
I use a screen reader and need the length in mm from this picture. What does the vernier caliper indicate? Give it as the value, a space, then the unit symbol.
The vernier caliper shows 11.6 mm
